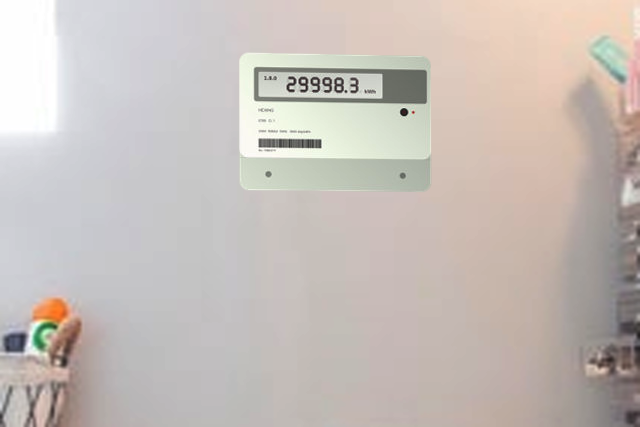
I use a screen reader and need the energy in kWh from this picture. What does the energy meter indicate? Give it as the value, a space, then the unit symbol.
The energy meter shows 29998.3 kWh
